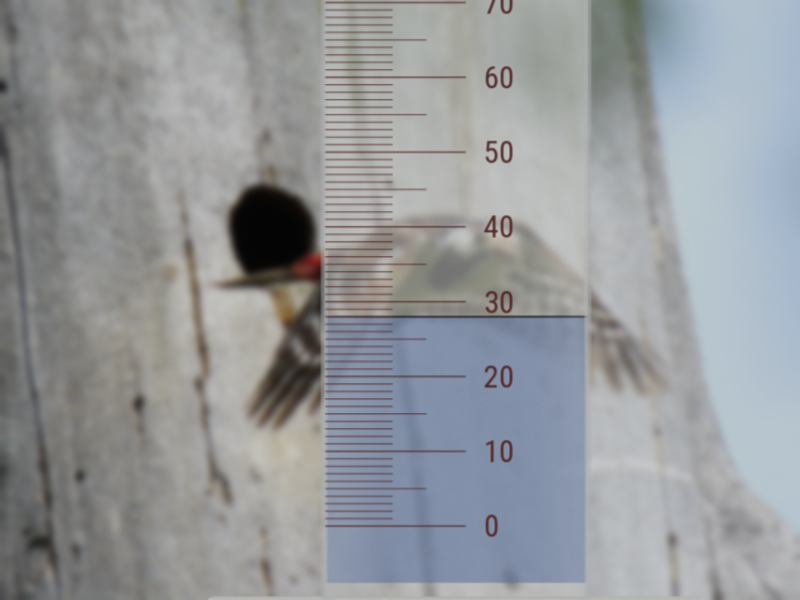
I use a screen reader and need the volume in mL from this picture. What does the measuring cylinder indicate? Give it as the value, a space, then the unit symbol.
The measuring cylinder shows 28 mL
